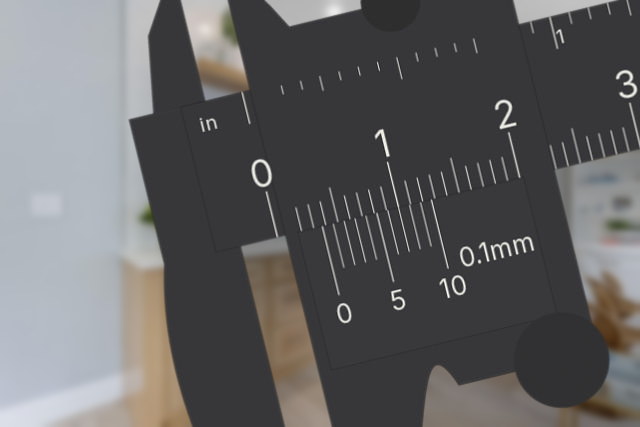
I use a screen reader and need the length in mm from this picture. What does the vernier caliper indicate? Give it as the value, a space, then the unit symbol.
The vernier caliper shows 3.7 mm
